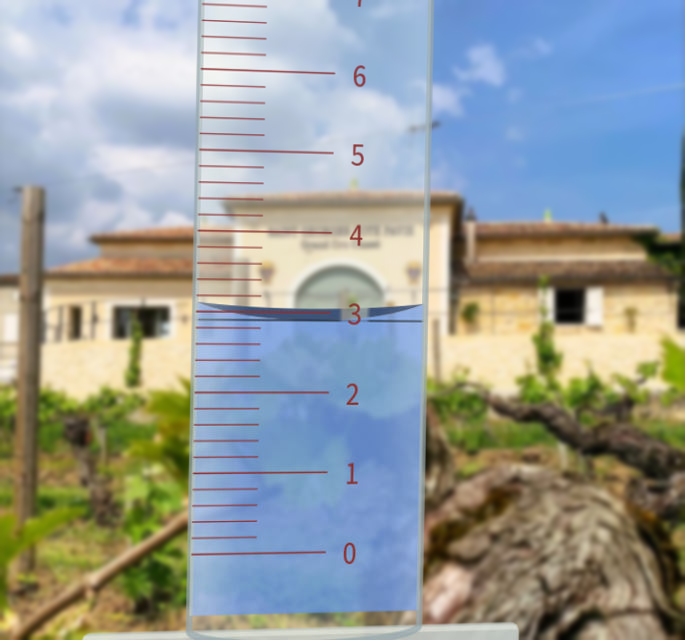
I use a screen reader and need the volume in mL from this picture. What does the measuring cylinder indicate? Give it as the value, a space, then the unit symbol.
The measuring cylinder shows 2.9 mL
